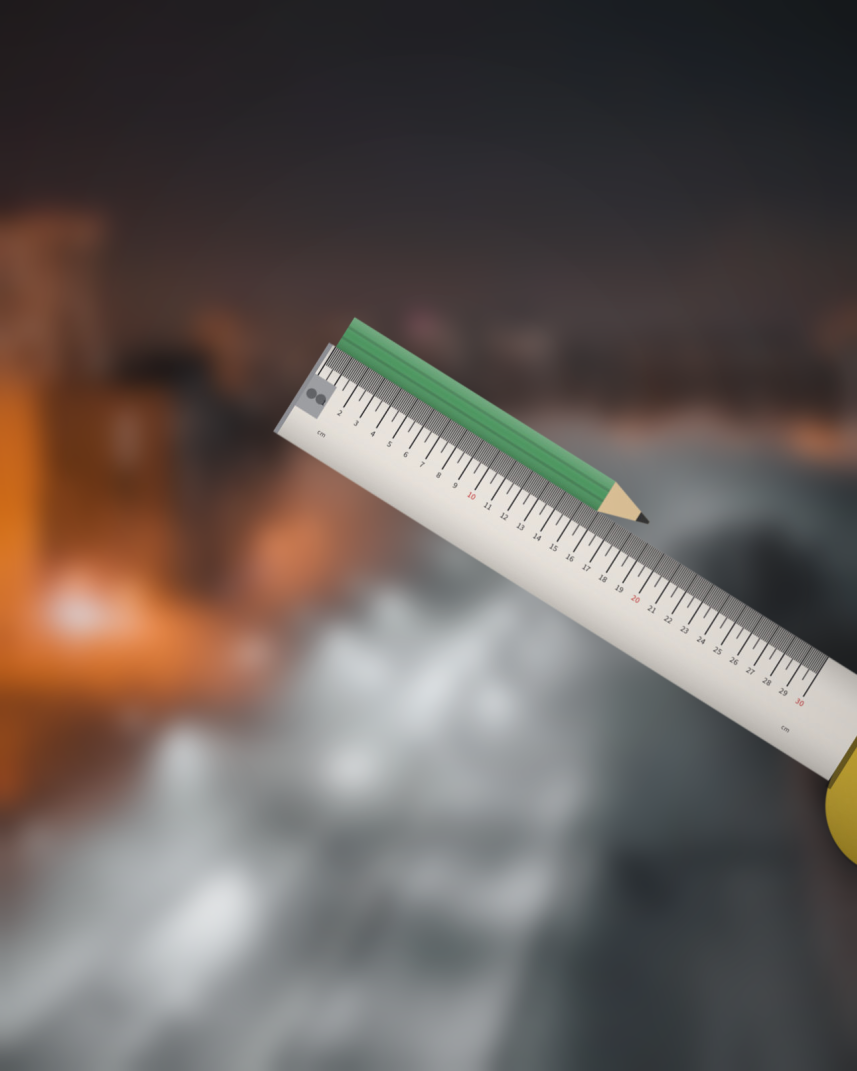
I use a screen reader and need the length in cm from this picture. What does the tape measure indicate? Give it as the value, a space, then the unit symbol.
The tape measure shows 18.5 cm
